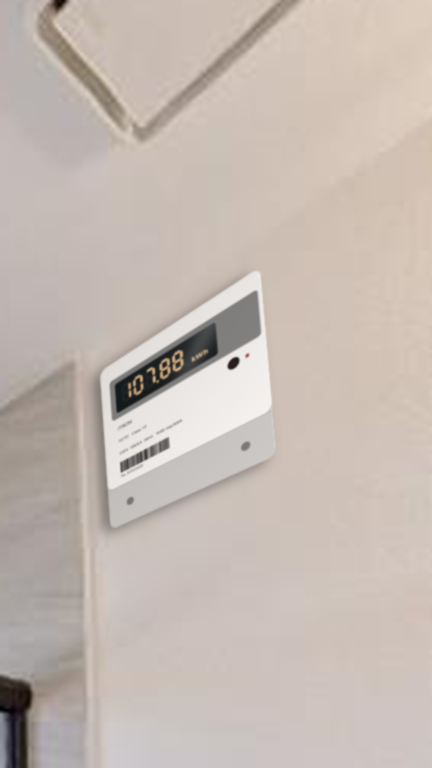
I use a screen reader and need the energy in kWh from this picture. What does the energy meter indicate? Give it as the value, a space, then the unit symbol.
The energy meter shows 107.88 kWh
